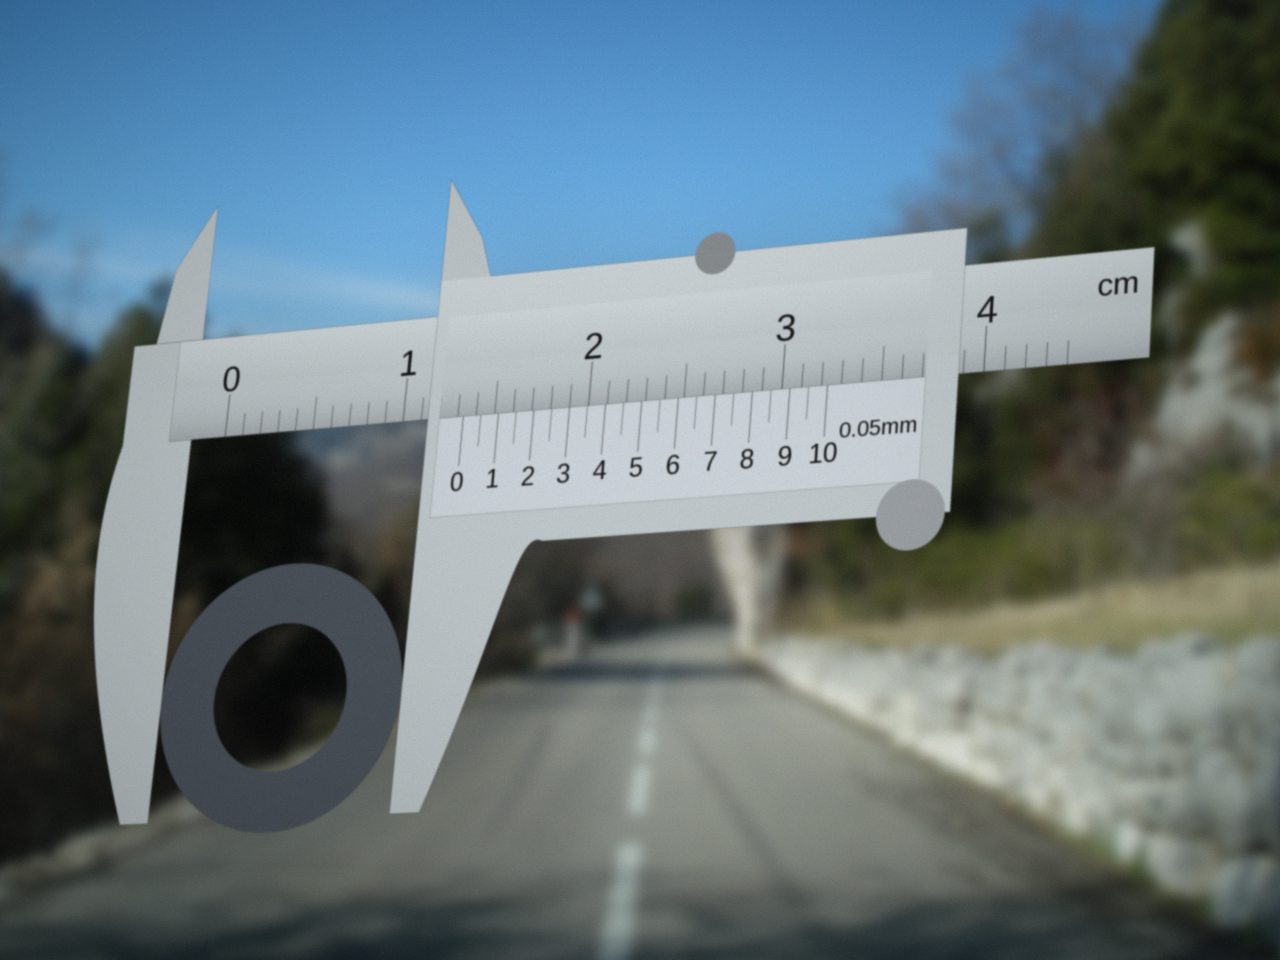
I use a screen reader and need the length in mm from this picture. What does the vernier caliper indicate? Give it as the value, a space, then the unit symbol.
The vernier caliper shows 13.3 mm
